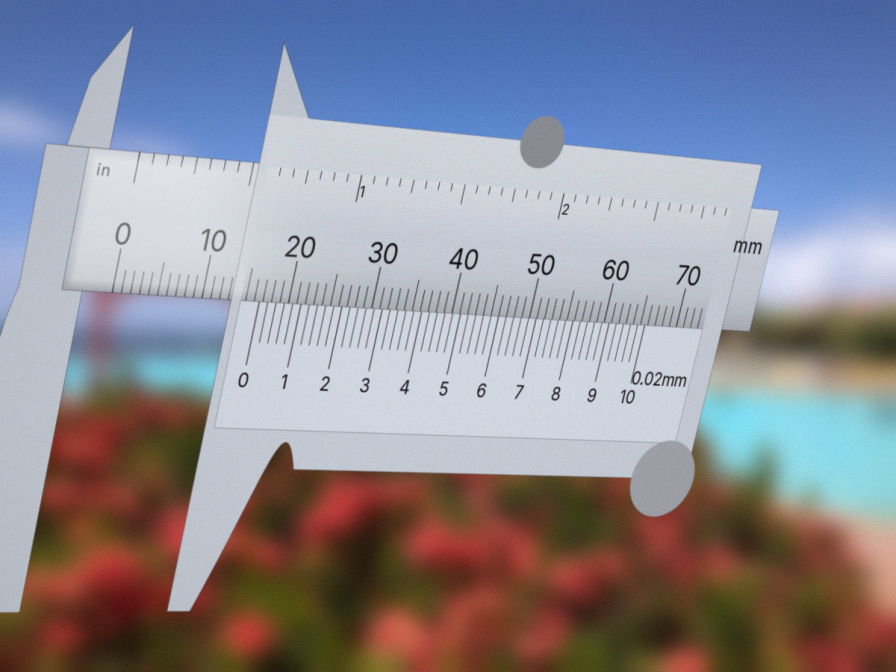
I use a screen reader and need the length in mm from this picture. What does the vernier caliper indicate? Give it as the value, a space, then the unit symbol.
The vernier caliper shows 16.6 mm
